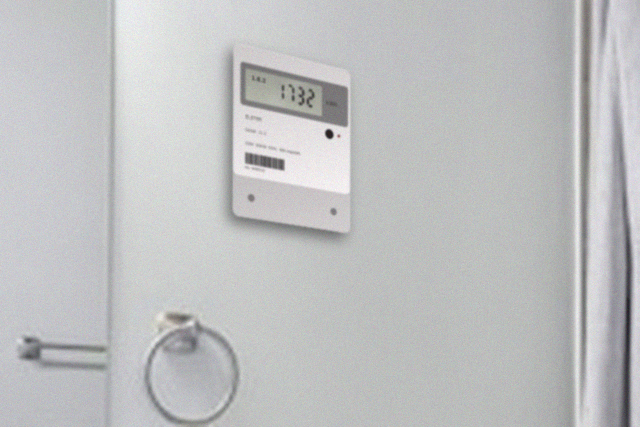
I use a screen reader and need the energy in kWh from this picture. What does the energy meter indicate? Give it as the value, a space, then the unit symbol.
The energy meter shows 1732 kWh
